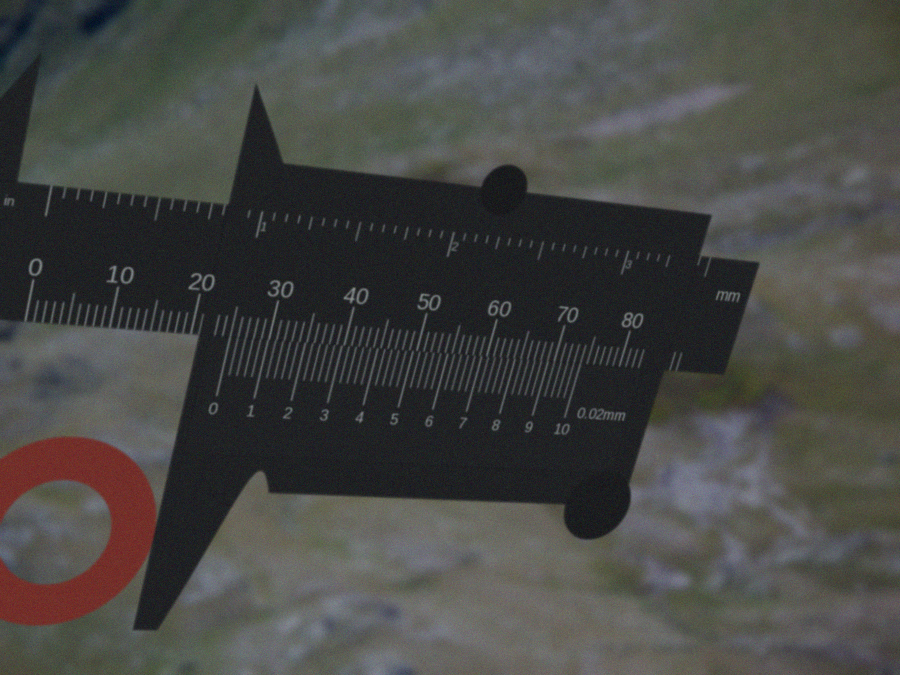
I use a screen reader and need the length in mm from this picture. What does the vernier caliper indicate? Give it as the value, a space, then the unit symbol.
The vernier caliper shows 25.0 mm
